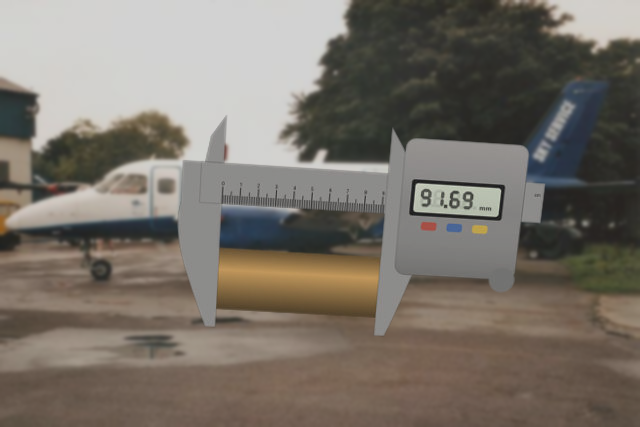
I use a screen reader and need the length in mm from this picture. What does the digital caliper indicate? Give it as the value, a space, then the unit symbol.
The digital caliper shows 91.69 mm
